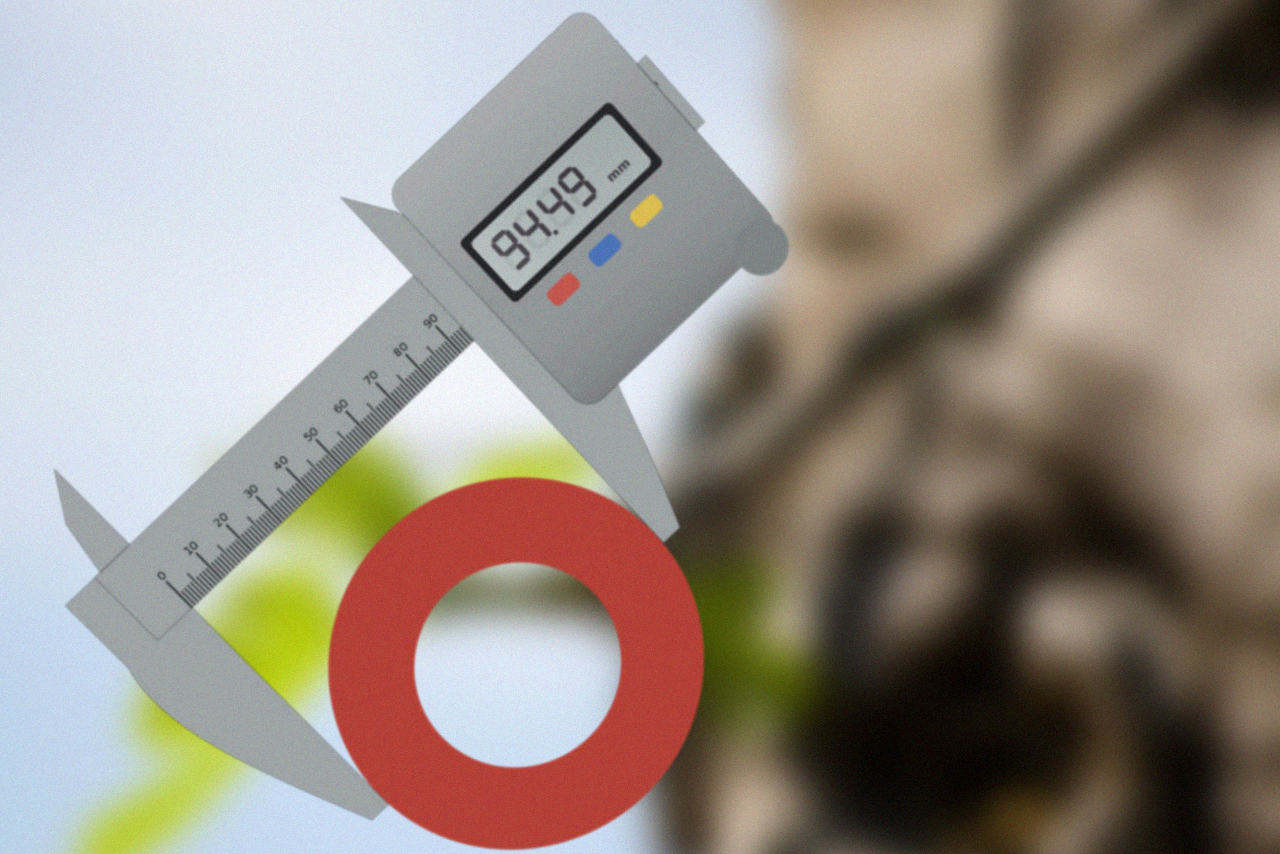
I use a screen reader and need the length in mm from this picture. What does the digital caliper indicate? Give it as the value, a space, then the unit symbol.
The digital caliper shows 94.49 mm
